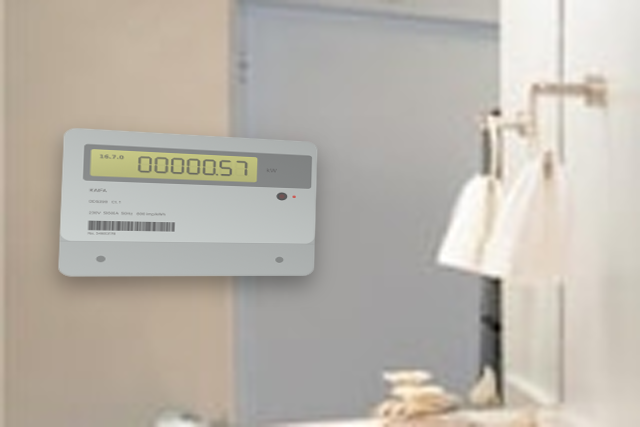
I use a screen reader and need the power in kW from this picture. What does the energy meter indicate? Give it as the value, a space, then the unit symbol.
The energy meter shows 0.57 kW
